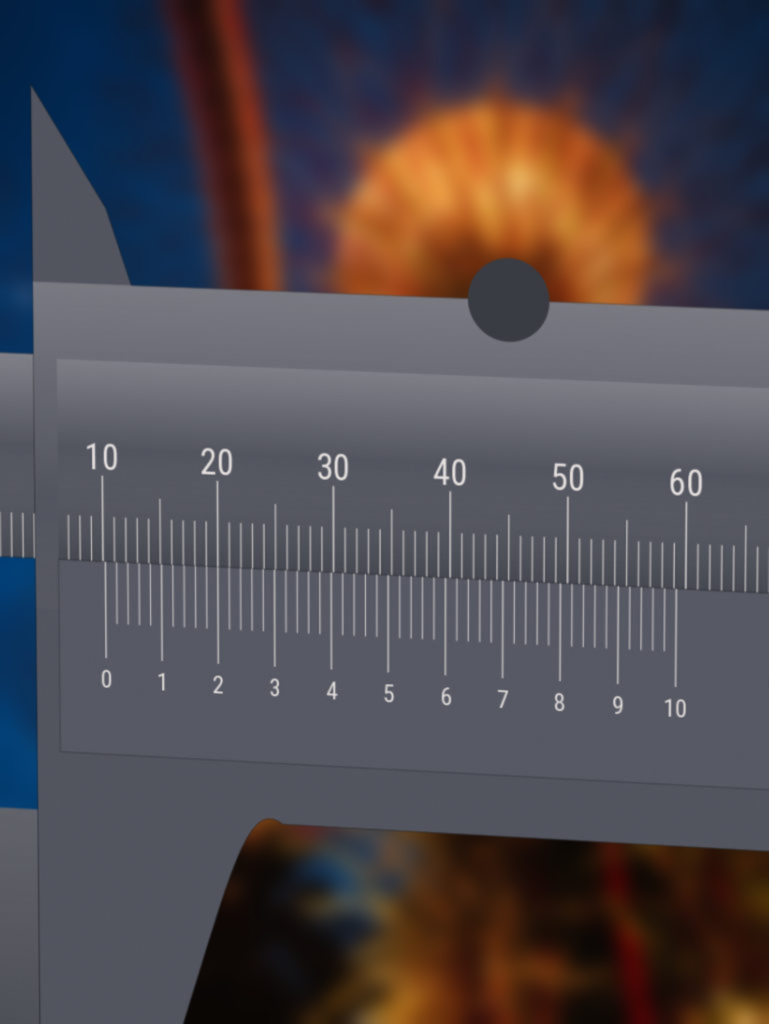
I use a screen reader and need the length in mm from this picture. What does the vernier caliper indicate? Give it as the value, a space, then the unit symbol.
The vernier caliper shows 10.2 mm
